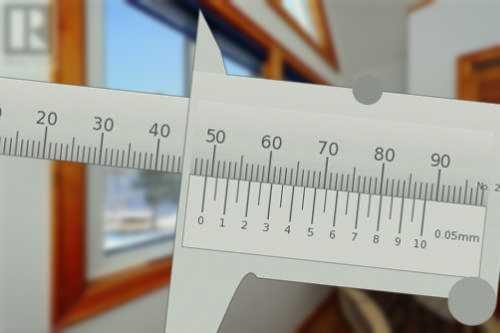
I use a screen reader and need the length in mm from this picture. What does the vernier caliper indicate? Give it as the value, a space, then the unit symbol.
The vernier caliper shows 49.0 mm
